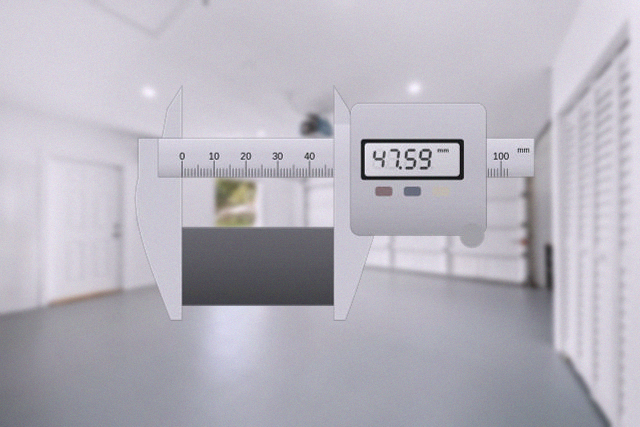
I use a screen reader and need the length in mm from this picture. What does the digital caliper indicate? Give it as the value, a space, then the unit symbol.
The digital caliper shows 47.59 mm
